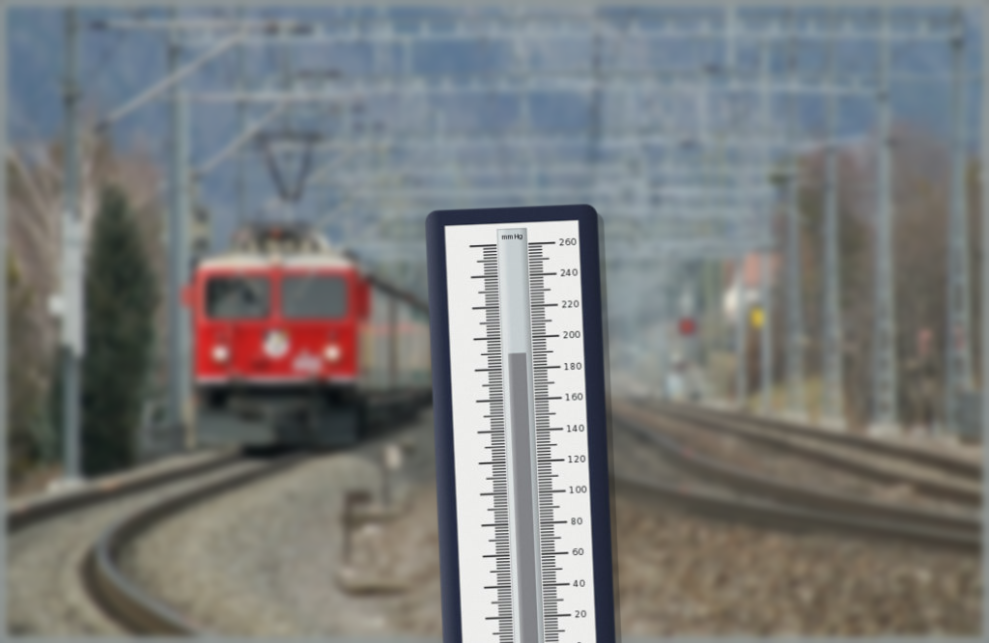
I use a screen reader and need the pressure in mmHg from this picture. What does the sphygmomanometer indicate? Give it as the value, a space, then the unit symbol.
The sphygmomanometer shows 190 mmHg
